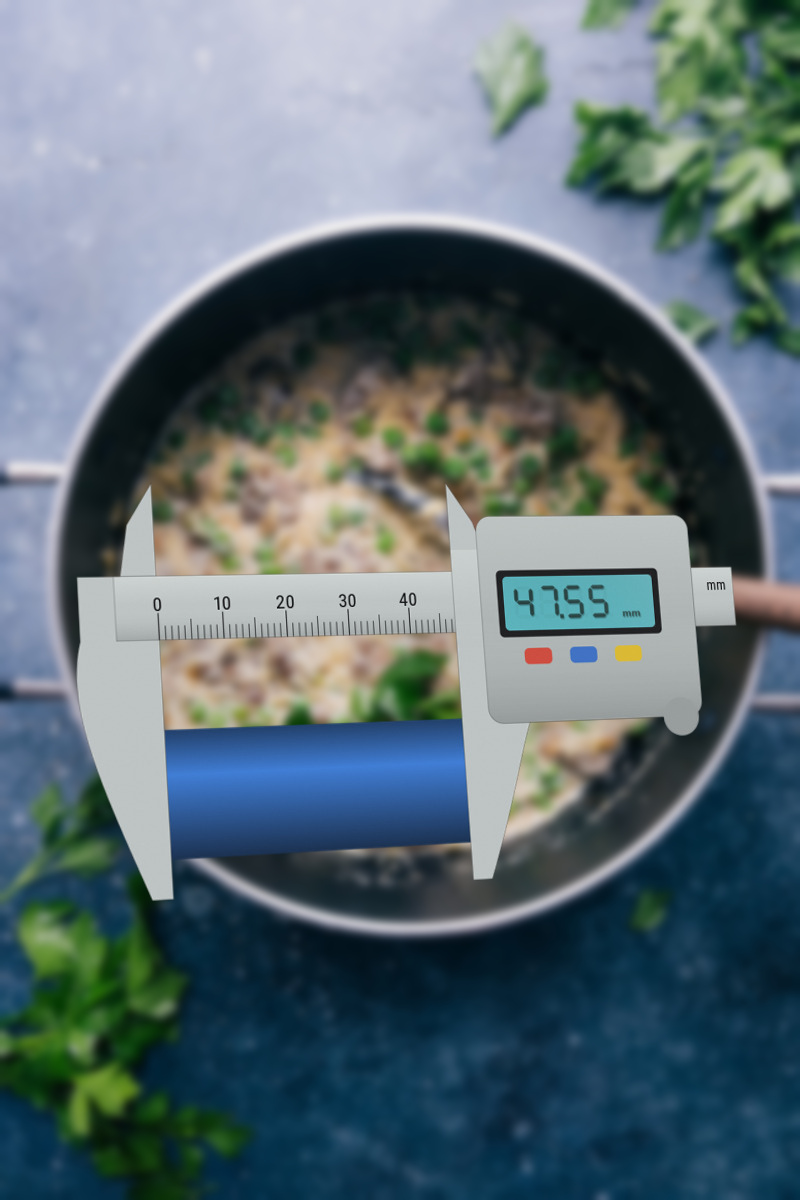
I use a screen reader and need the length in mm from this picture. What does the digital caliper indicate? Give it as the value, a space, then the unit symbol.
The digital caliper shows 47.55 mm
